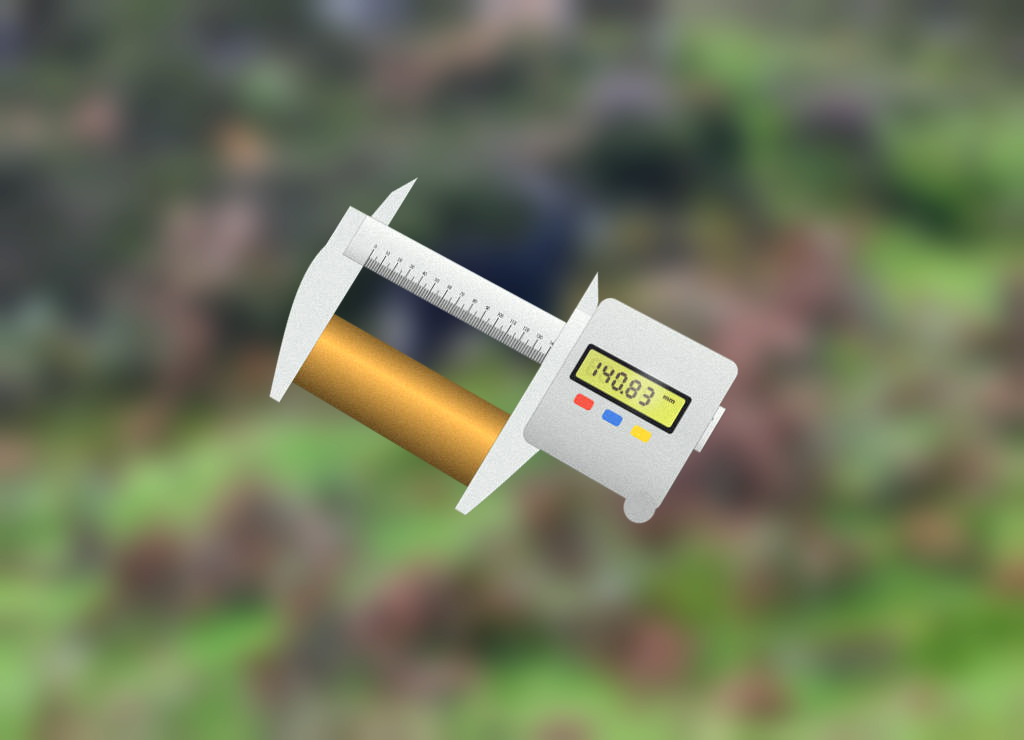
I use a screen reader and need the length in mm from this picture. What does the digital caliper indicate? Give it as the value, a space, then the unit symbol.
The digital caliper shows 140.83 mm
